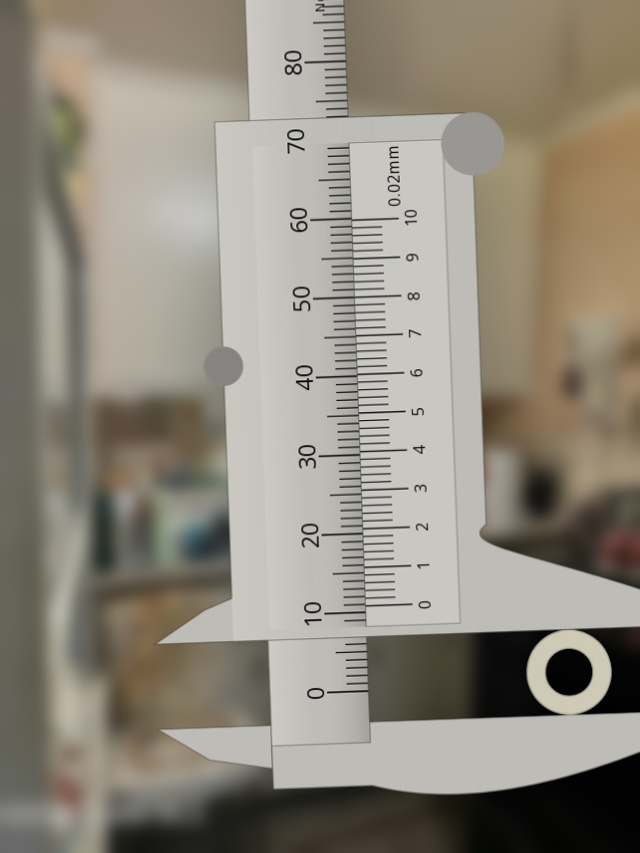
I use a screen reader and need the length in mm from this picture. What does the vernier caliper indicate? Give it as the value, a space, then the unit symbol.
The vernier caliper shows 10.8 mm
